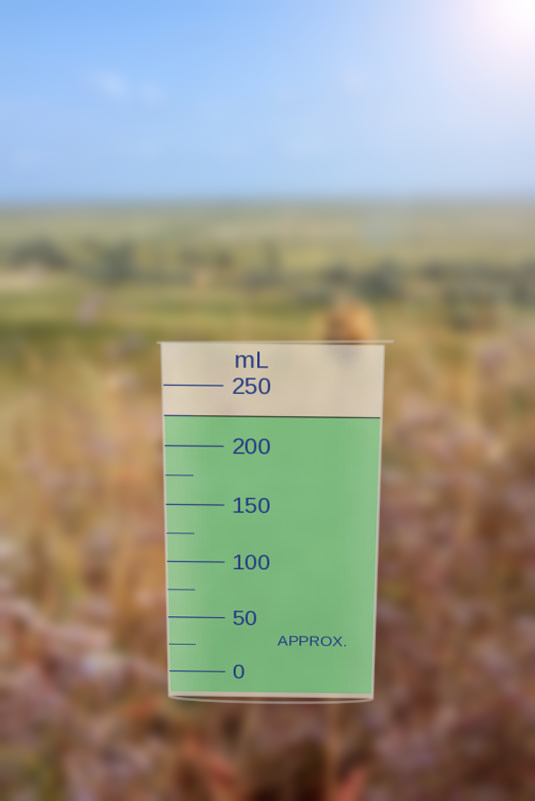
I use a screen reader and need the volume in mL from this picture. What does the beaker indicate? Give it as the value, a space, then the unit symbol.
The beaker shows 225 mL
